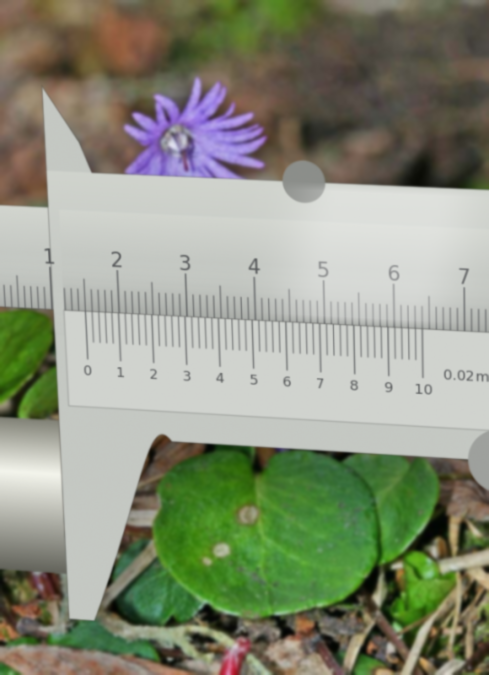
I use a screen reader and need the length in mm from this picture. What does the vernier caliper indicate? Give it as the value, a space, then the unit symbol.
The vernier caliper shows 15.0 mm
